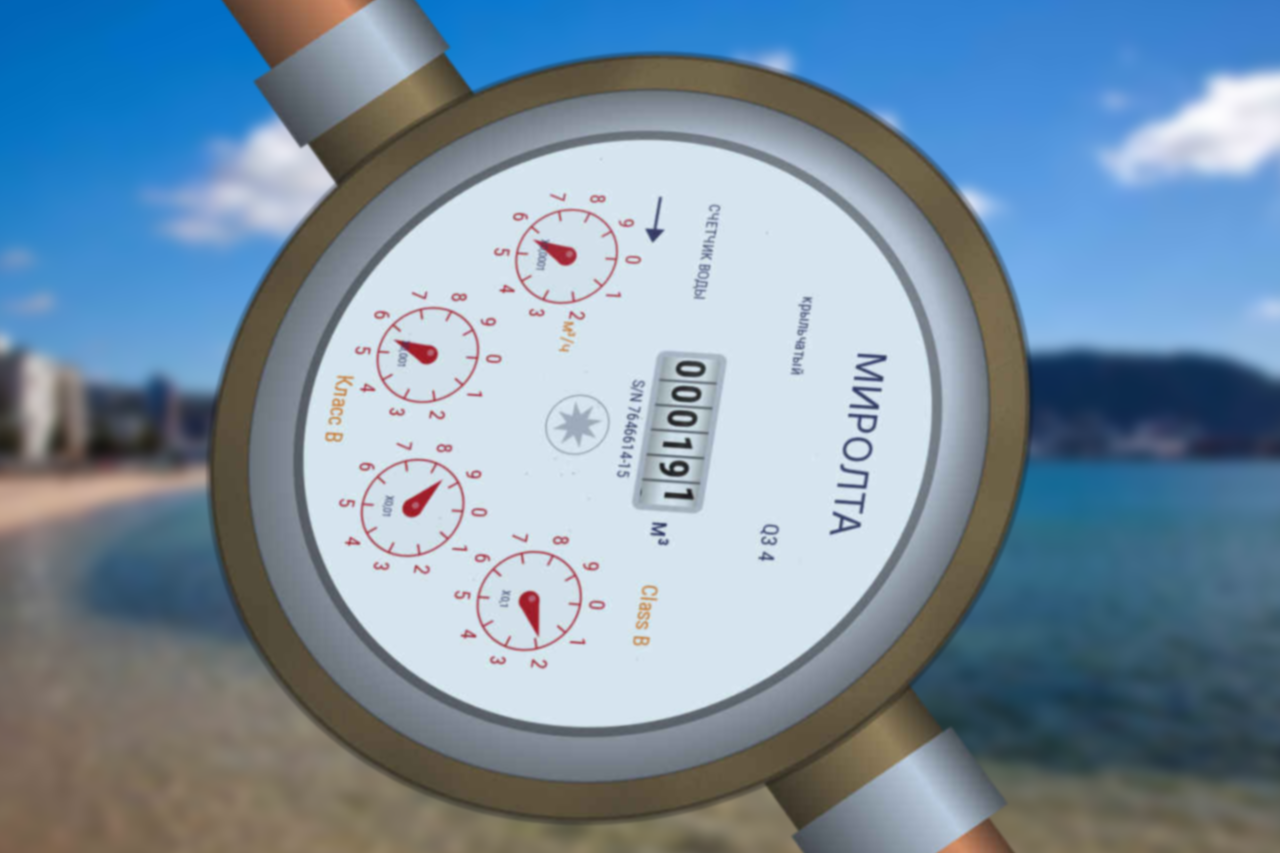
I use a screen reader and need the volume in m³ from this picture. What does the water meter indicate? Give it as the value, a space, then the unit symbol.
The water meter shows 191.1855 m³
